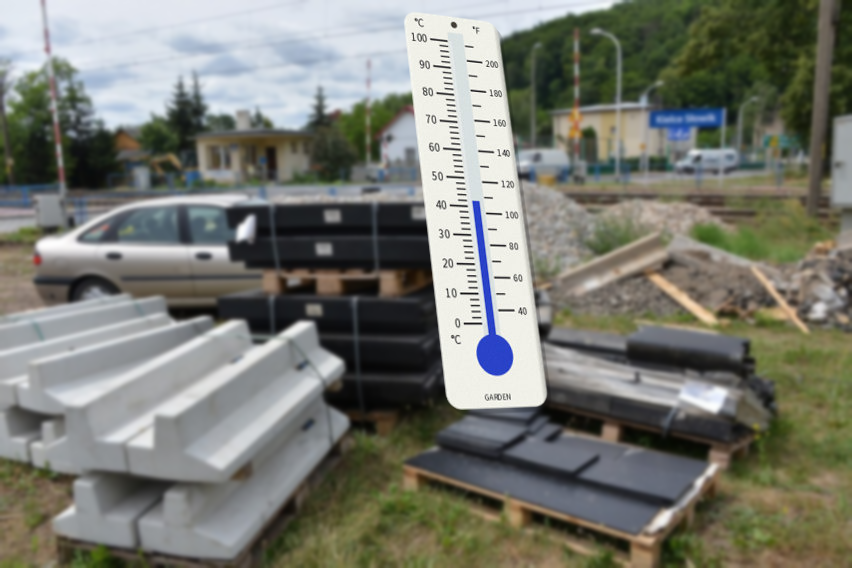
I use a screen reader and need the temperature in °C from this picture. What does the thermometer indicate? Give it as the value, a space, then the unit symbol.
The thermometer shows 42 °C
